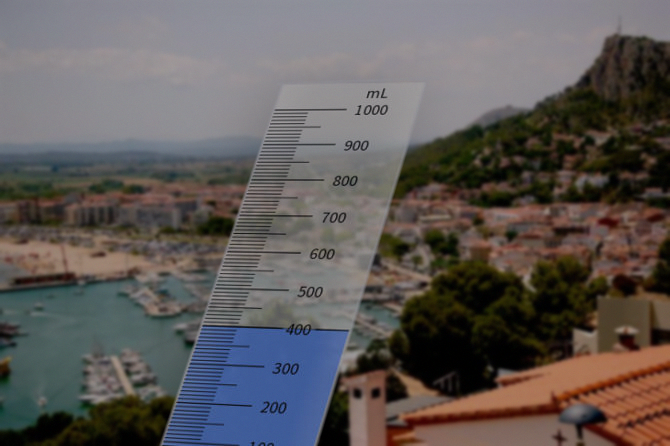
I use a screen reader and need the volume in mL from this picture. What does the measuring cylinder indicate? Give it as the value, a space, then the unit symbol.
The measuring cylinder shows 400 mL
